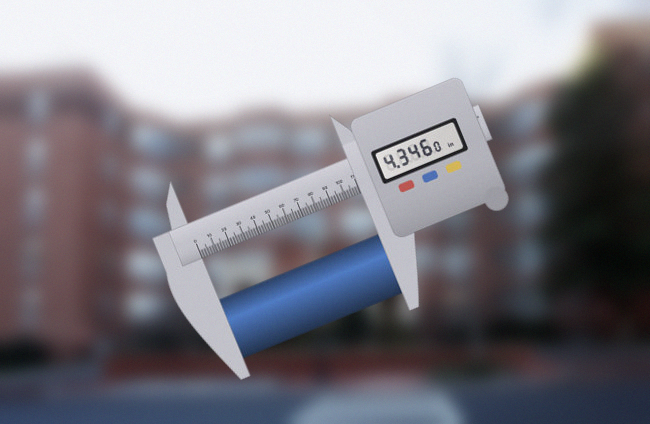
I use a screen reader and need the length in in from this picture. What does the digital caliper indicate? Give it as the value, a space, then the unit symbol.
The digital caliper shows 4.3460 in
